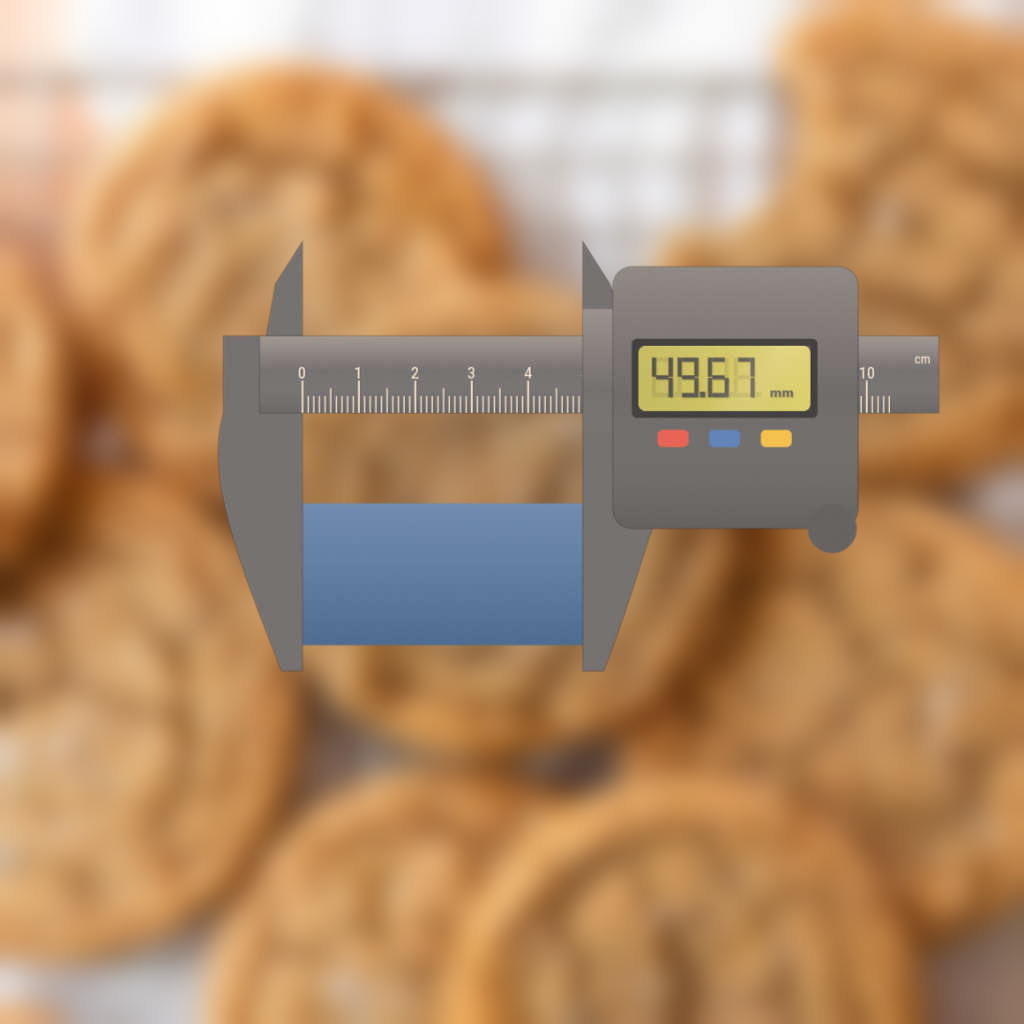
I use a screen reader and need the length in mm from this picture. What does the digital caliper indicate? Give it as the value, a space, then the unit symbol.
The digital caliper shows 49.67 mm
